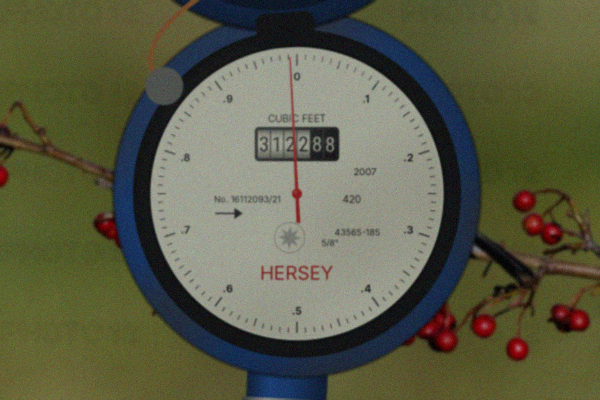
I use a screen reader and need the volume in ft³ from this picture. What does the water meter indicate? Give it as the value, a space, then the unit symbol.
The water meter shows 312287.99 ft³
